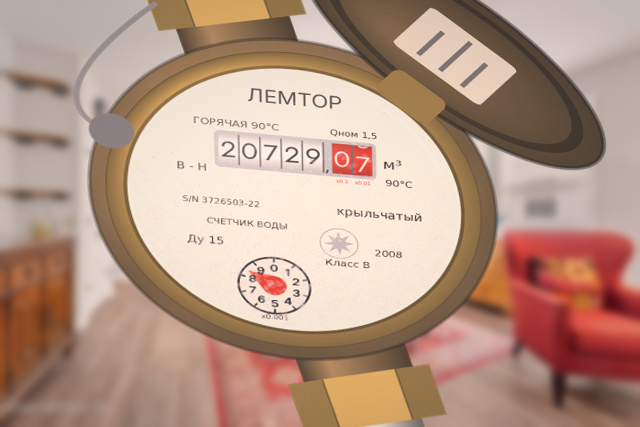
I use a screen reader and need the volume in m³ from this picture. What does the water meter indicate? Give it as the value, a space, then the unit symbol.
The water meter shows 20729.068 m³
